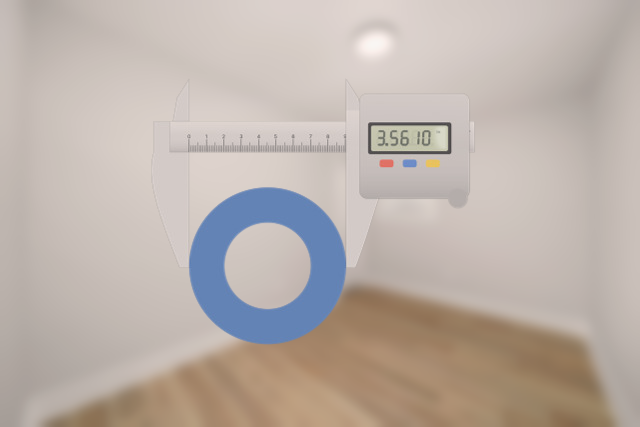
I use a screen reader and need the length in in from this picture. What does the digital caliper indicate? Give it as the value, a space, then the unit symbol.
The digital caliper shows 3.5610 in
